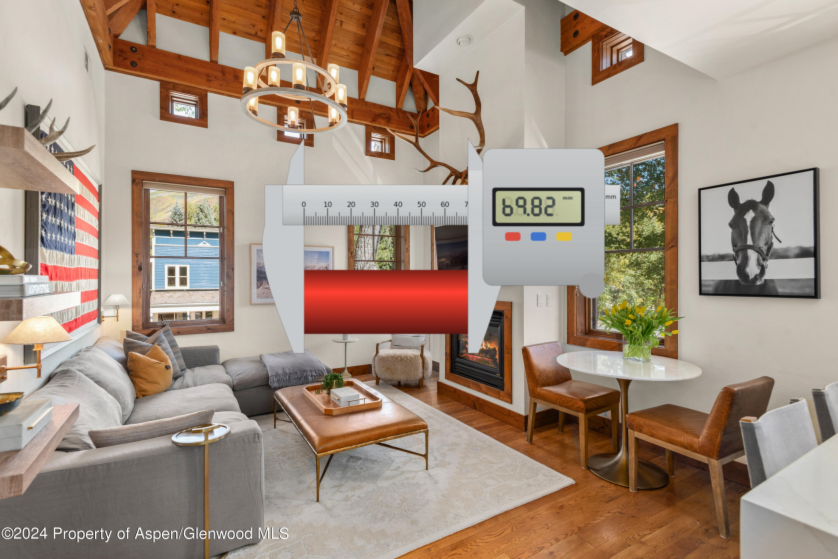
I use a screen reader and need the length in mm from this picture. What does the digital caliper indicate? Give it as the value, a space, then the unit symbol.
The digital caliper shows 69.82 mm
